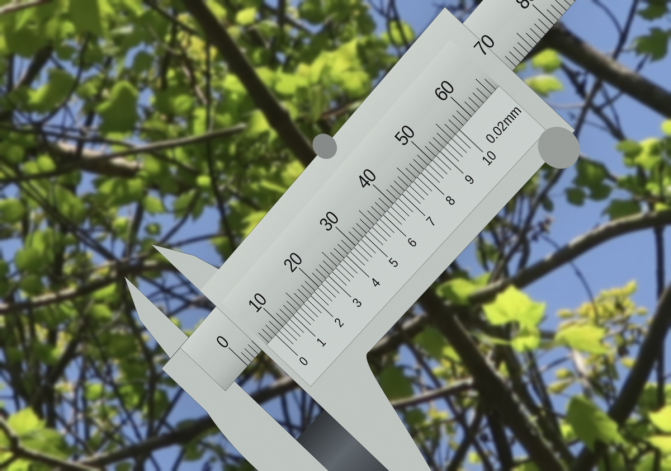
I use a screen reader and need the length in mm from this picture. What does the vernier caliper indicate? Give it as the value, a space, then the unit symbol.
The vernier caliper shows 8.0 mm
